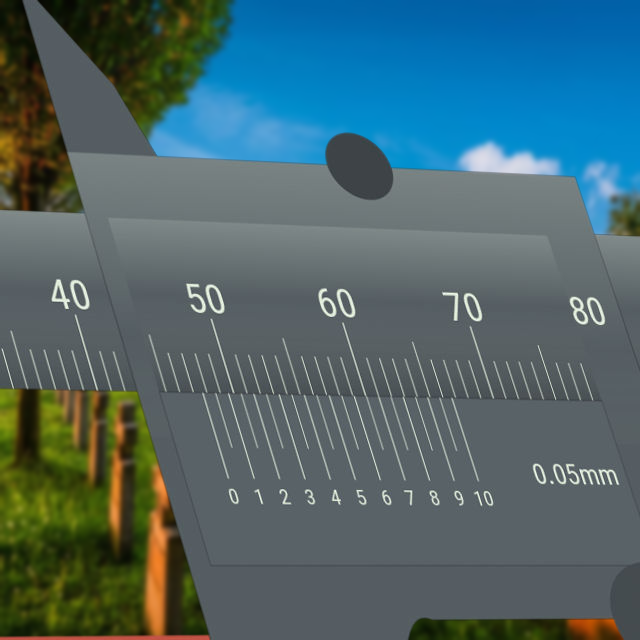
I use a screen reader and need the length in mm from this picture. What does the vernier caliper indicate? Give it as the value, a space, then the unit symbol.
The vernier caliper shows 47.7 mm
